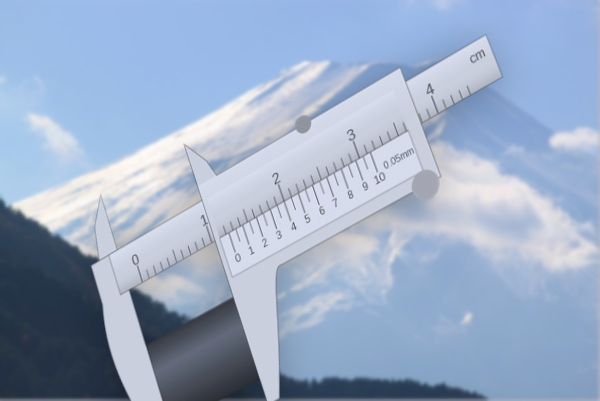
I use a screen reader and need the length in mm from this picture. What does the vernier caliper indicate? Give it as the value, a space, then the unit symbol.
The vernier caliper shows 12.4 mm
